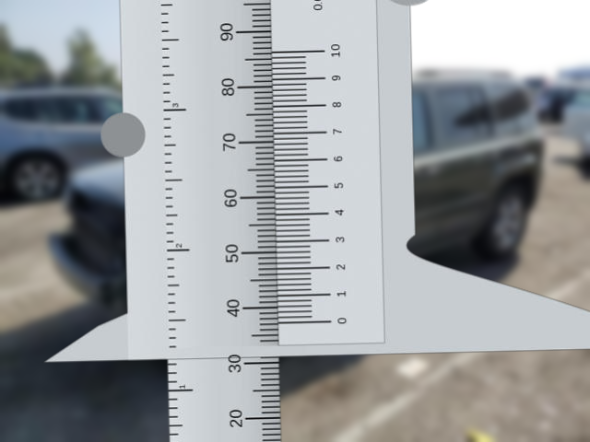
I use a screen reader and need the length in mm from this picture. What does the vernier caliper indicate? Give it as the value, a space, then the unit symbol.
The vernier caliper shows 37.2 mm
